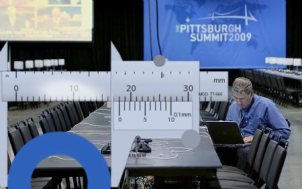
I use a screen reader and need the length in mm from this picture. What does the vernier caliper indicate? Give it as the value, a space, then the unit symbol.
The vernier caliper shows 18.0 mm
